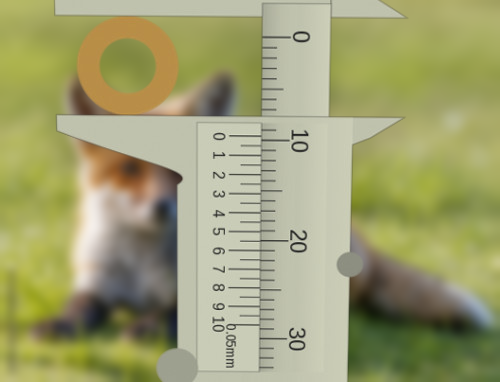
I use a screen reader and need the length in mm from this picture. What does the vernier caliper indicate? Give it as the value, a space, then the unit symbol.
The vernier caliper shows 9.6 mm
